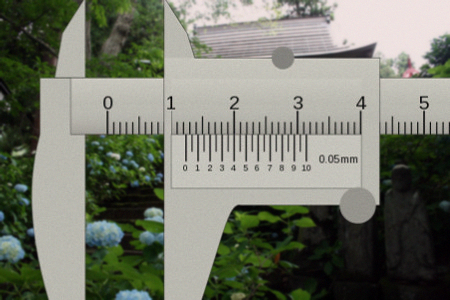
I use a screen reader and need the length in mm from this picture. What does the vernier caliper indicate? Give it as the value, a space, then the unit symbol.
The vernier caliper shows 12.4 mm
